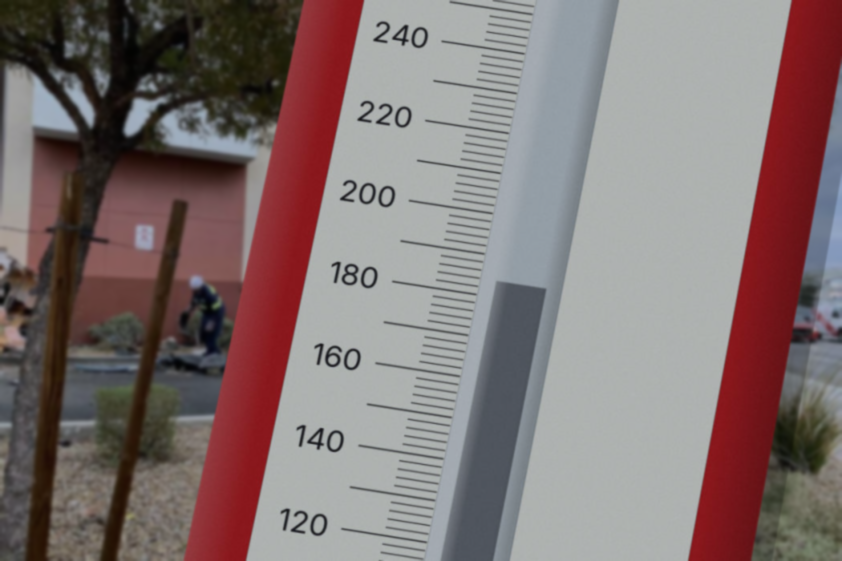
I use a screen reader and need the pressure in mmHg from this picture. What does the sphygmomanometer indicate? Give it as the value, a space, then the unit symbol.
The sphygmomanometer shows 184 mmHg
